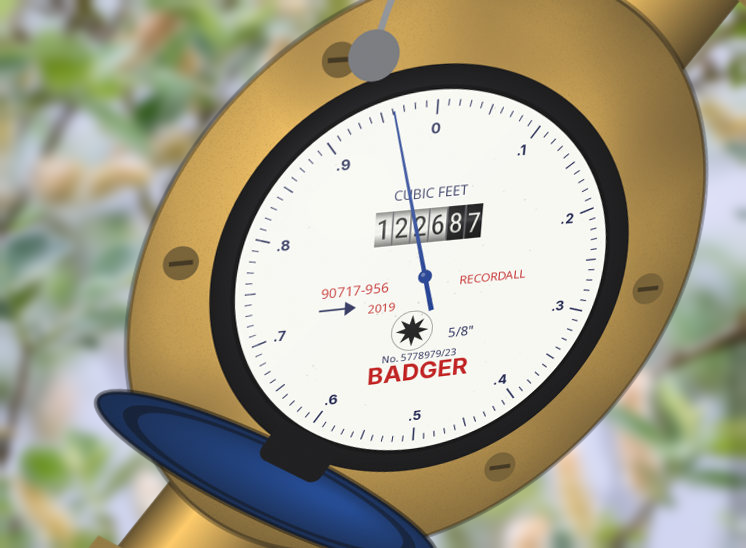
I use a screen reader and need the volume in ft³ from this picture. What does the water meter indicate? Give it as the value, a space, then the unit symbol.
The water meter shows 122686.96 ft³
